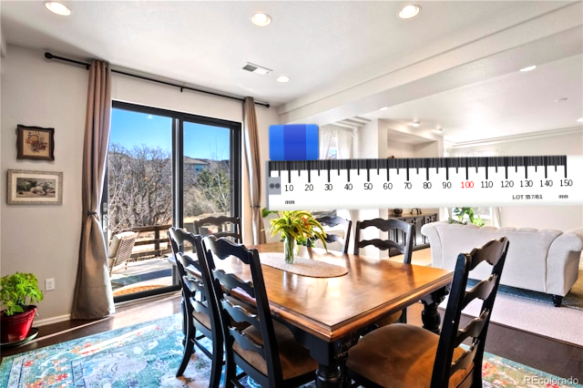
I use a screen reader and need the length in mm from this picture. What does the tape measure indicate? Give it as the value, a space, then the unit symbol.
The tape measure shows 25 mm
